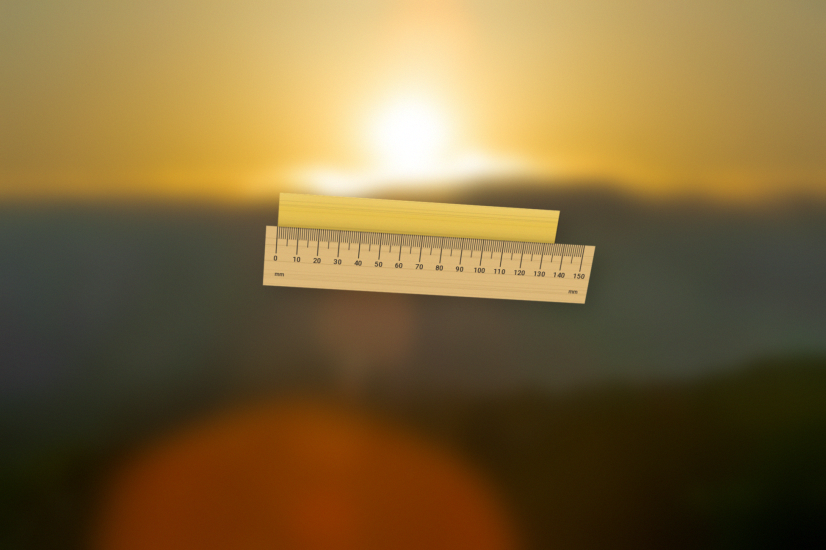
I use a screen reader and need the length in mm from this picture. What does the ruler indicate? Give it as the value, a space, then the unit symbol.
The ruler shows 135 mm
